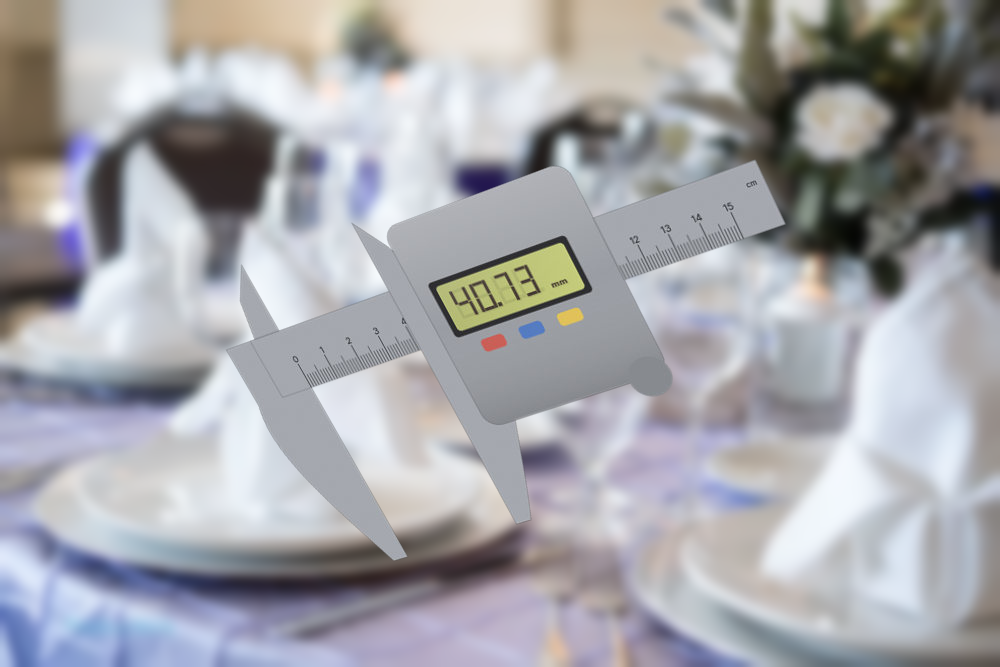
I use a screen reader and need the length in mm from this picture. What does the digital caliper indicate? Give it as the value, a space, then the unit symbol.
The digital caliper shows 40.73 mm
